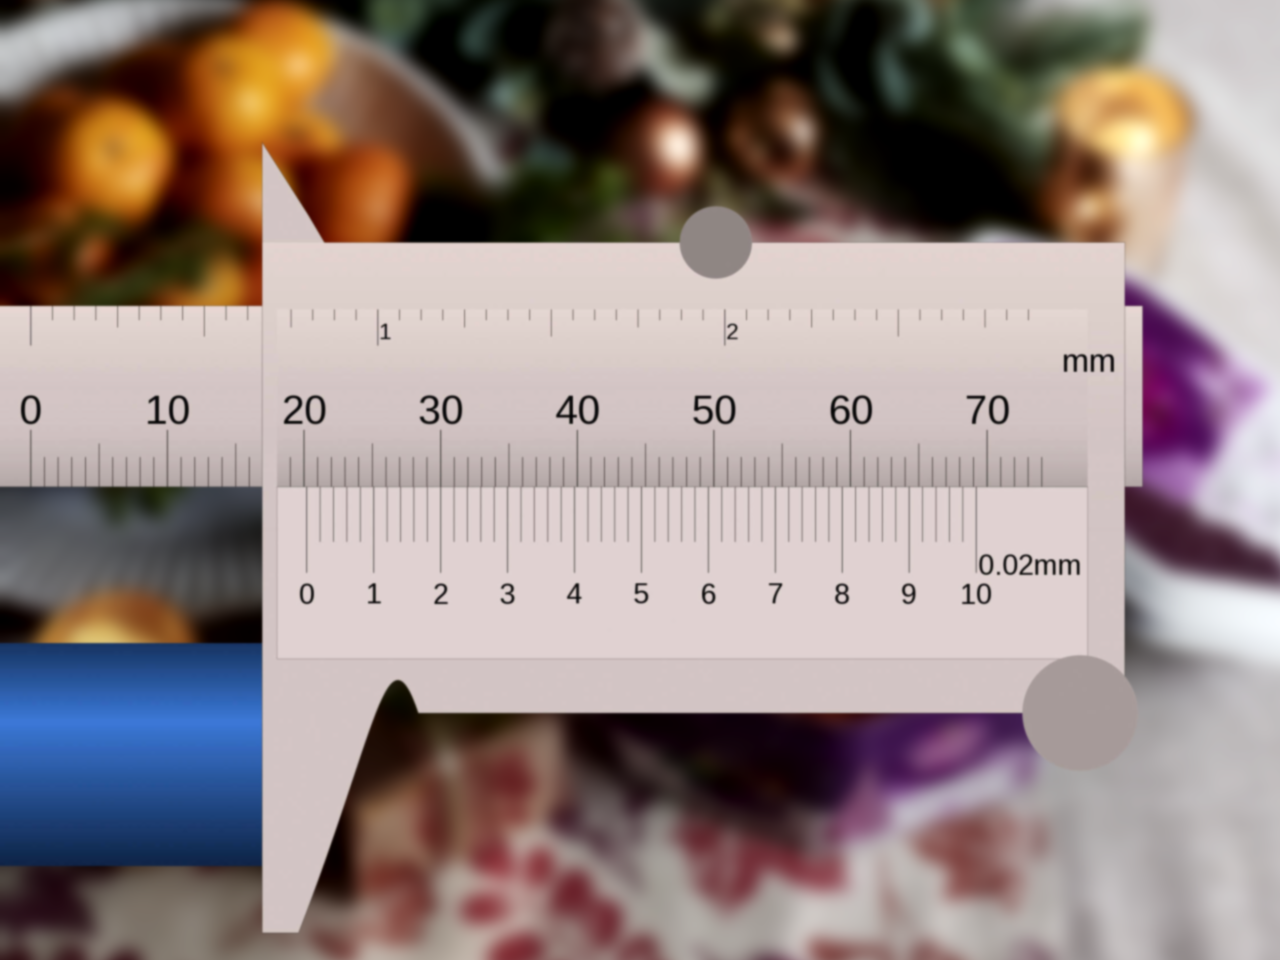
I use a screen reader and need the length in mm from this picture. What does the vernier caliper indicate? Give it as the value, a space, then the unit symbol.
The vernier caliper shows 20.2 mm
